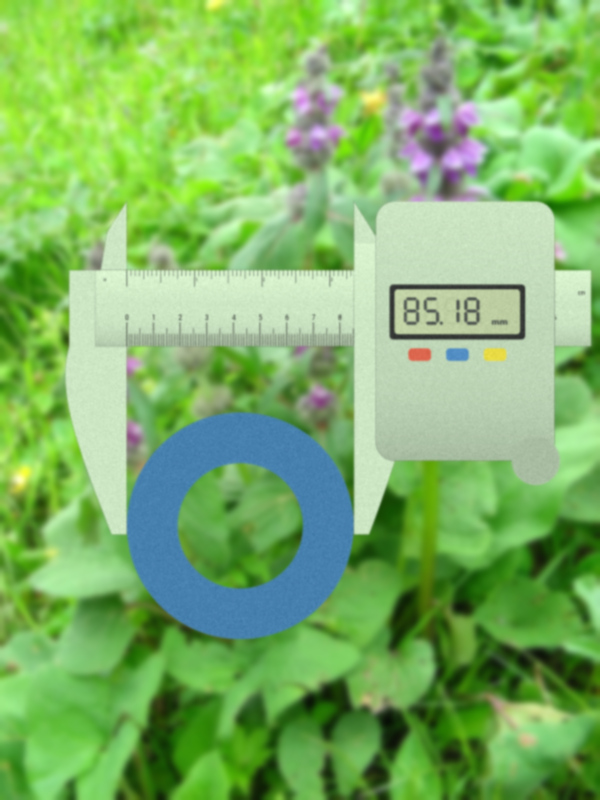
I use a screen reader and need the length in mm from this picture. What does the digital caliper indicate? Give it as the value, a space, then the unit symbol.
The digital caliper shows 85.18 mm
